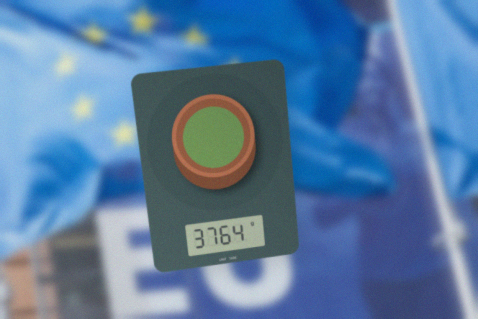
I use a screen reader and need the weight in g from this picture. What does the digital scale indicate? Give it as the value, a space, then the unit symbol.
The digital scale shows 3764 g
